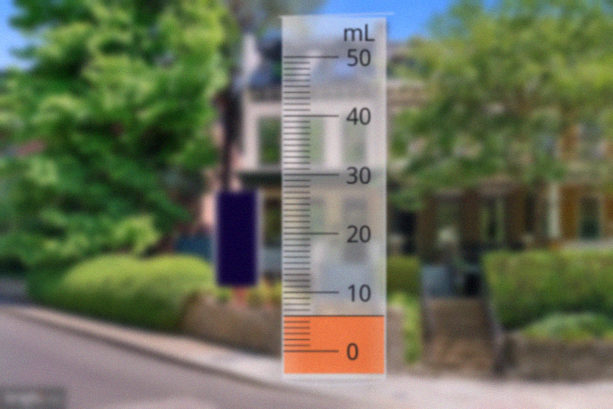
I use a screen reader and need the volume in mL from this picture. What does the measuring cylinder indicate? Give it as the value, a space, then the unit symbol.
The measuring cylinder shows 6 mL
